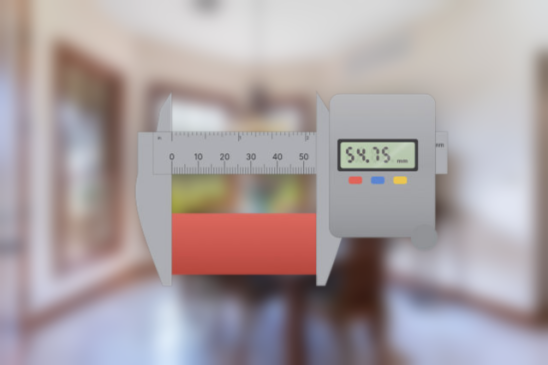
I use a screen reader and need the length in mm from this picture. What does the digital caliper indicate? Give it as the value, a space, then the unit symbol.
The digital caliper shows 54.75 mm
